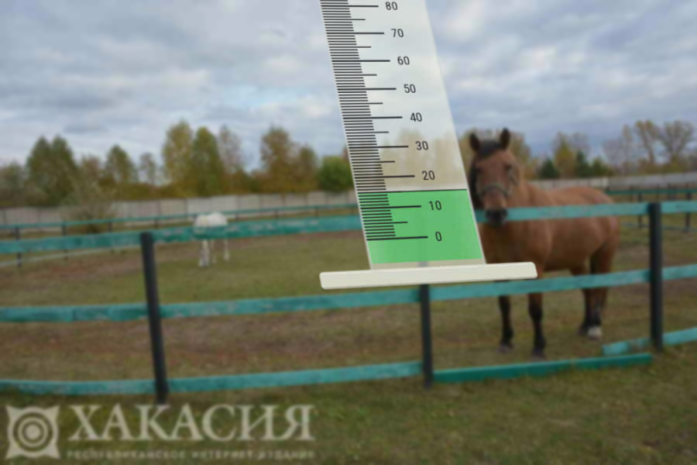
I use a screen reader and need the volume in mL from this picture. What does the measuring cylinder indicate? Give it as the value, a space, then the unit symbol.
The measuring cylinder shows 15 mL
